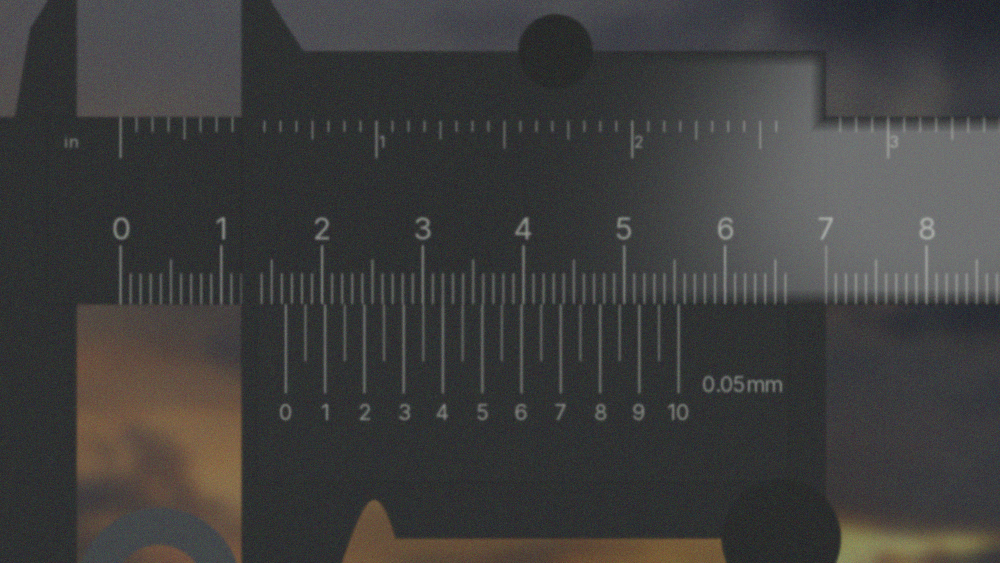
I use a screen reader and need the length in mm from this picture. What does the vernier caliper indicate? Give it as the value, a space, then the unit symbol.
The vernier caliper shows 16.4 mm
